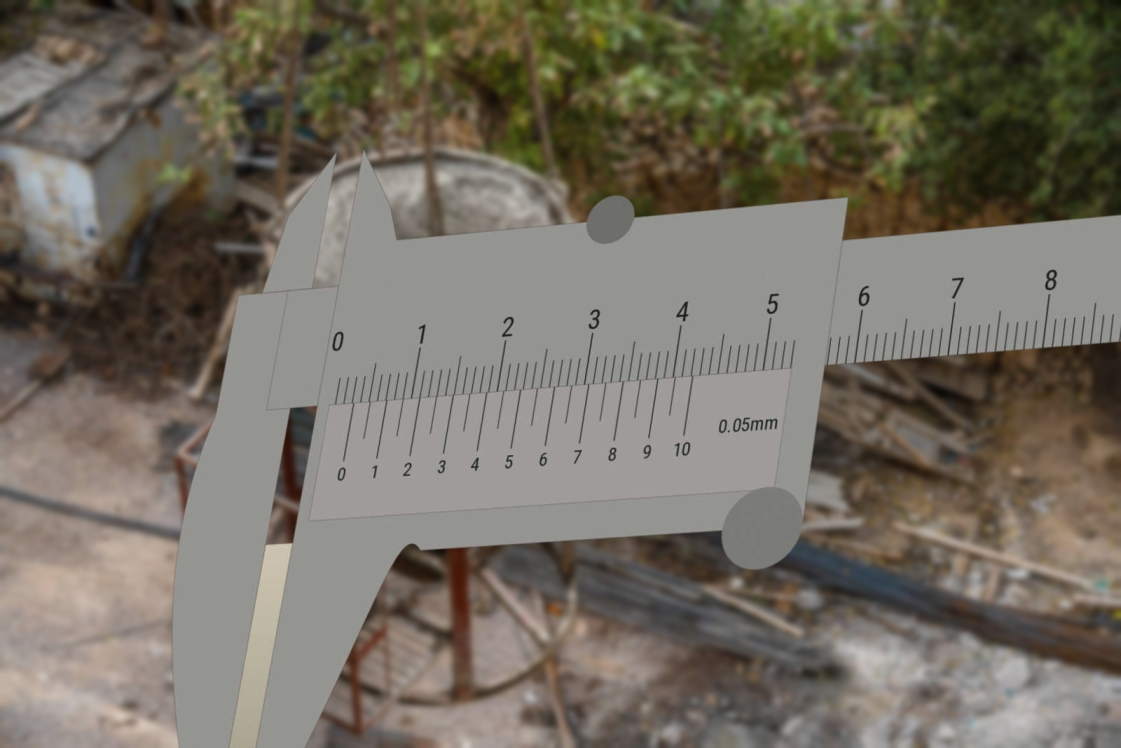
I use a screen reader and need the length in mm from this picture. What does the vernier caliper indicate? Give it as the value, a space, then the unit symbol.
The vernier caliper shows 3.2 mm
